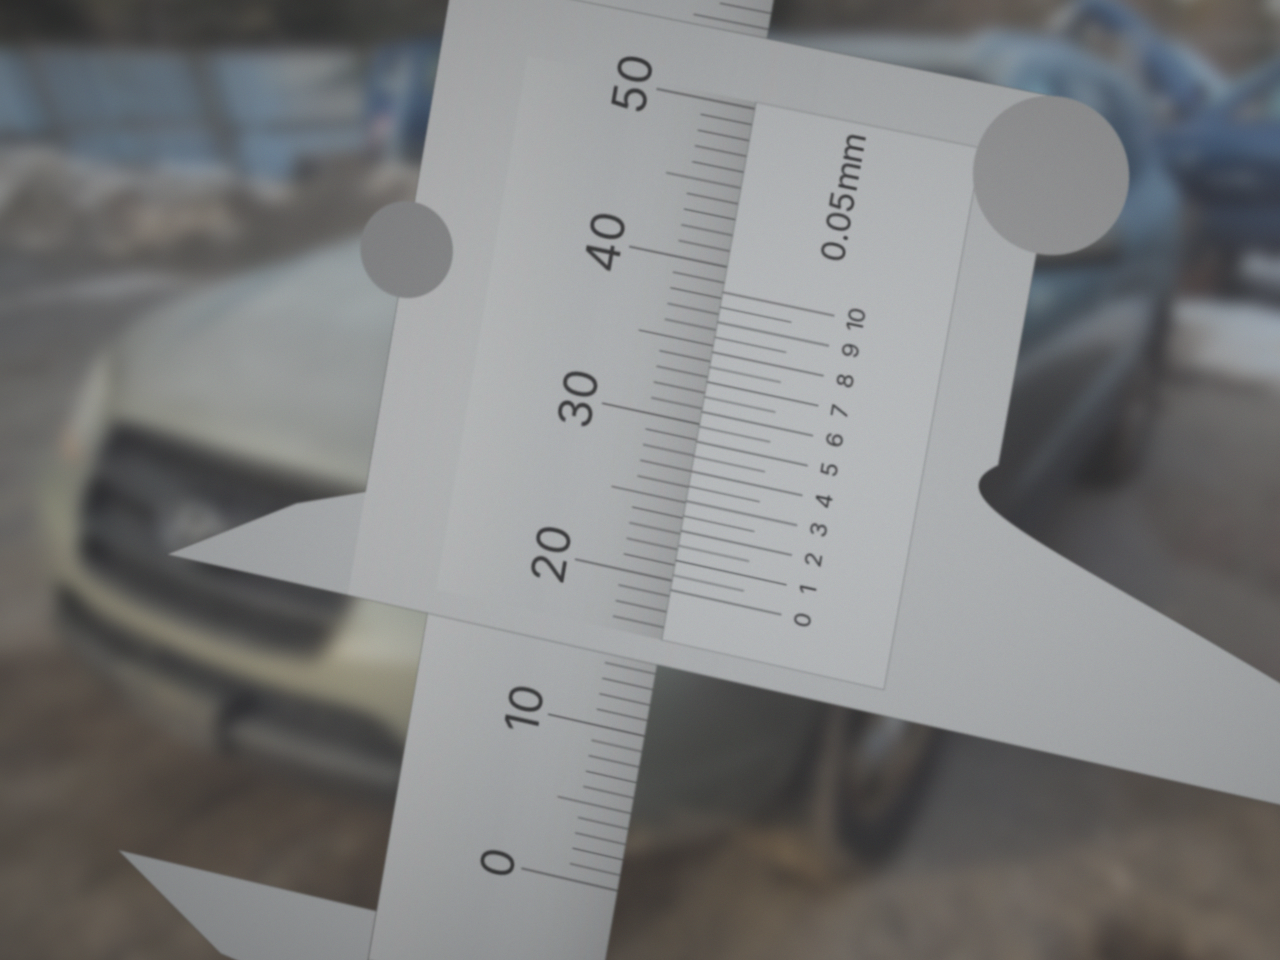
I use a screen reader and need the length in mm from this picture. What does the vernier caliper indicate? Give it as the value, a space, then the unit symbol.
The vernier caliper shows 19.4 mm
